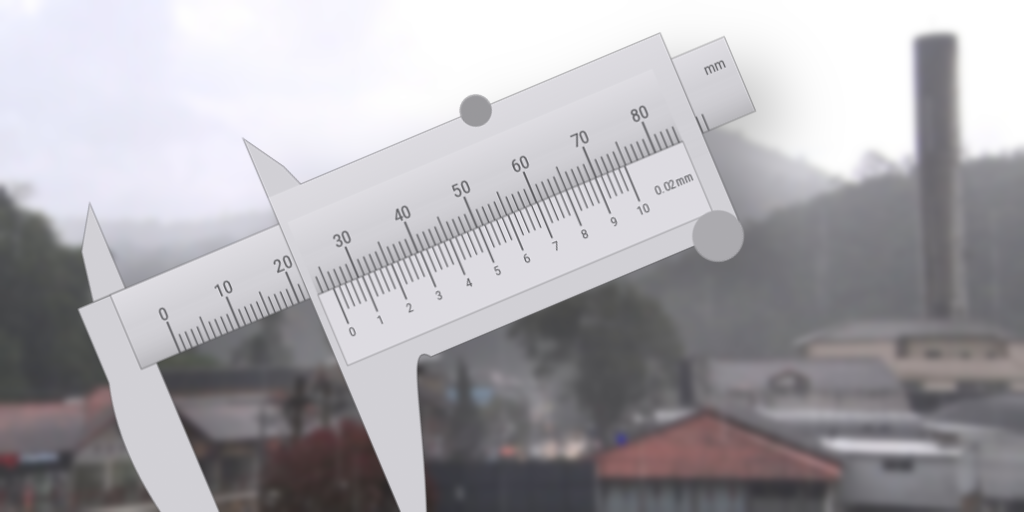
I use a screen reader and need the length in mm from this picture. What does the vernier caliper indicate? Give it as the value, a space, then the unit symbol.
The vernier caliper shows 25.8 mm
